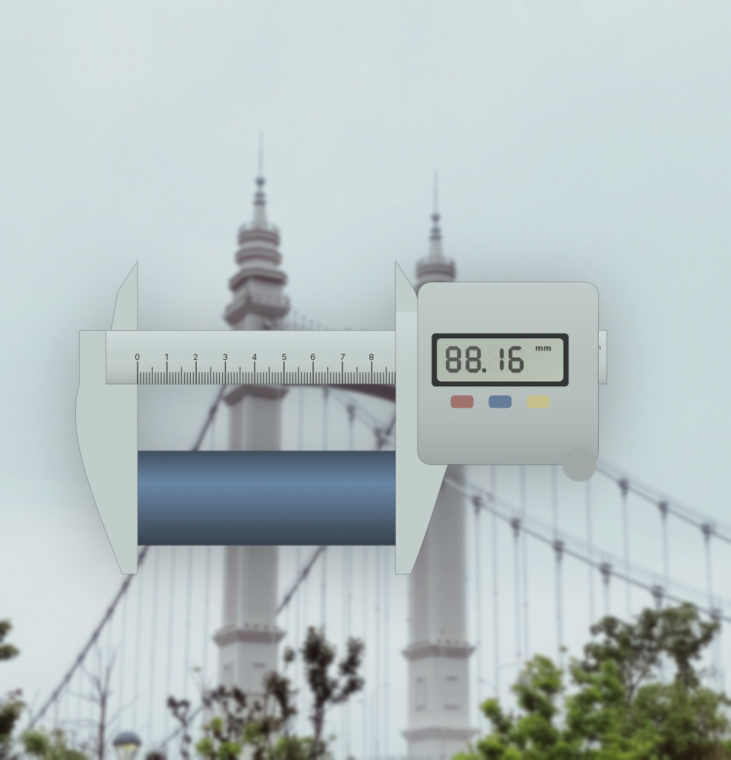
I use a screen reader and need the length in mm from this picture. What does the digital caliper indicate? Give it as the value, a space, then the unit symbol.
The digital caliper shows 88.16 mm
